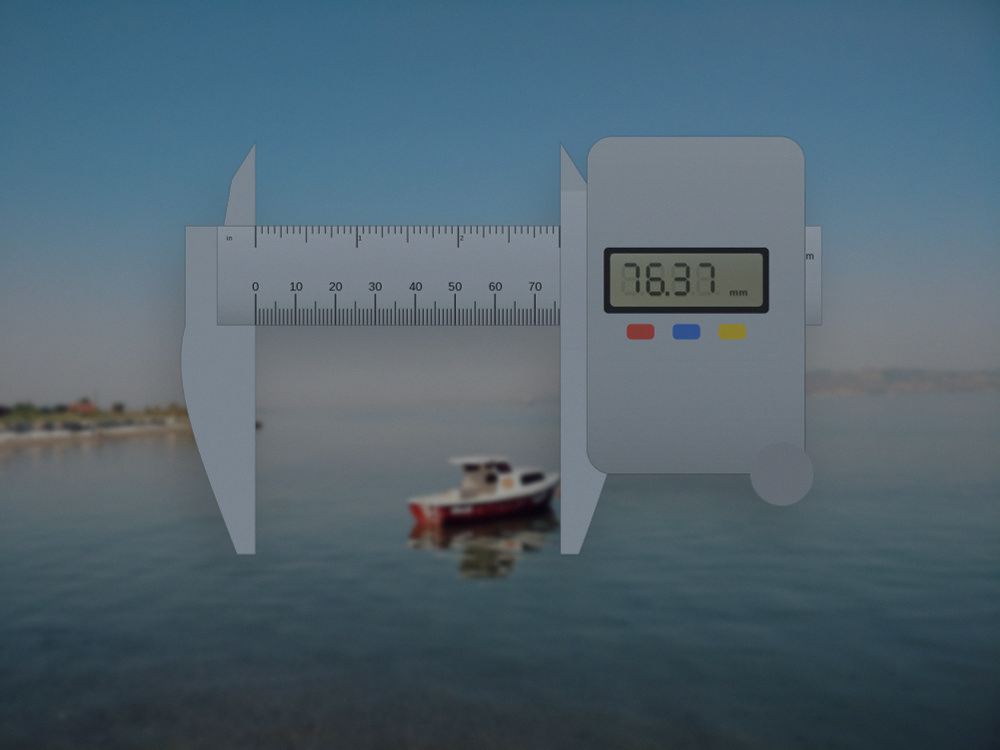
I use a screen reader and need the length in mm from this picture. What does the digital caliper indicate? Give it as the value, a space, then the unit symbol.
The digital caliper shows 76.37 mm
